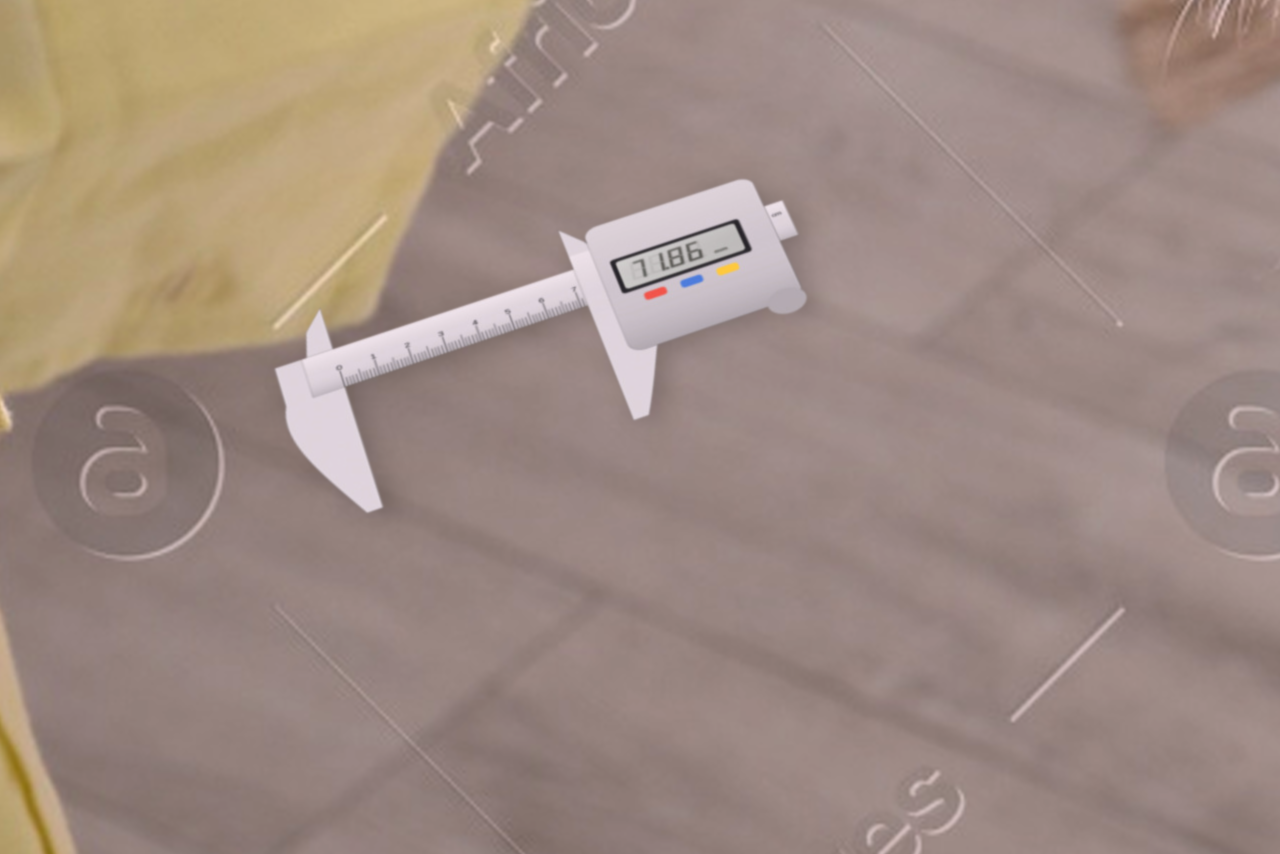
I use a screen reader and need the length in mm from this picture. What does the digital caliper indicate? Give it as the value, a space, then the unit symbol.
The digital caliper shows 71.86 mm
